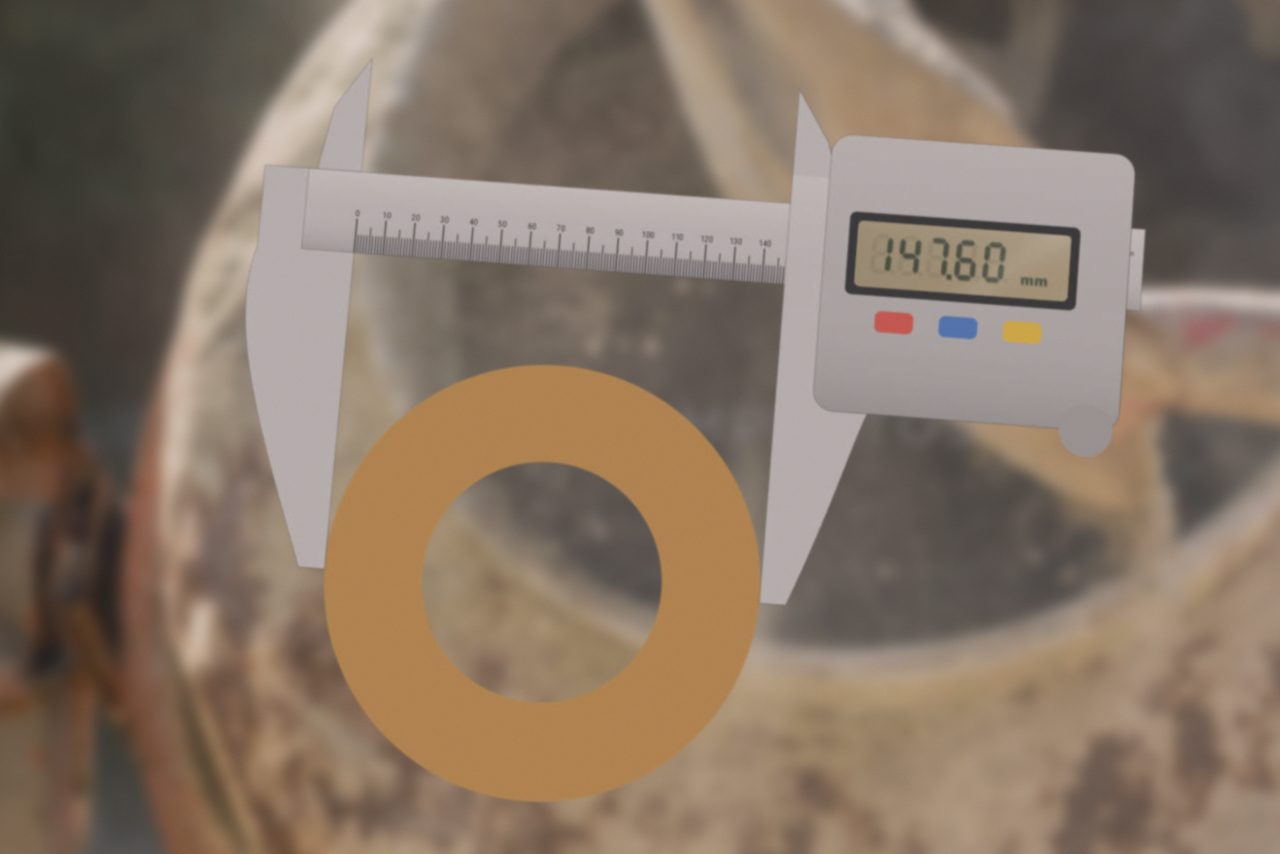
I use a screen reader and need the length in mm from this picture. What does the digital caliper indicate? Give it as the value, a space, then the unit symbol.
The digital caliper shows 147.60 mm
